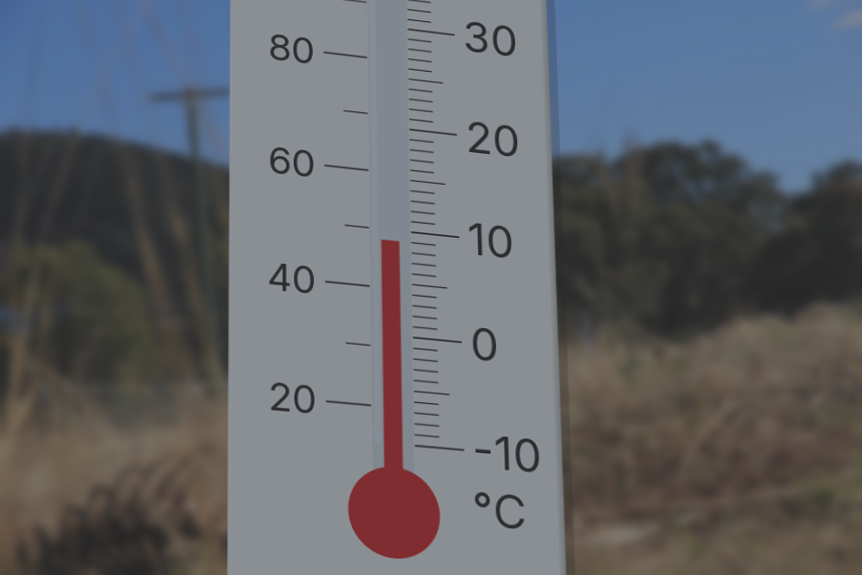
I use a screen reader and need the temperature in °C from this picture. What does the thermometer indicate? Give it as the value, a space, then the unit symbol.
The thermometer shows 9 °C
